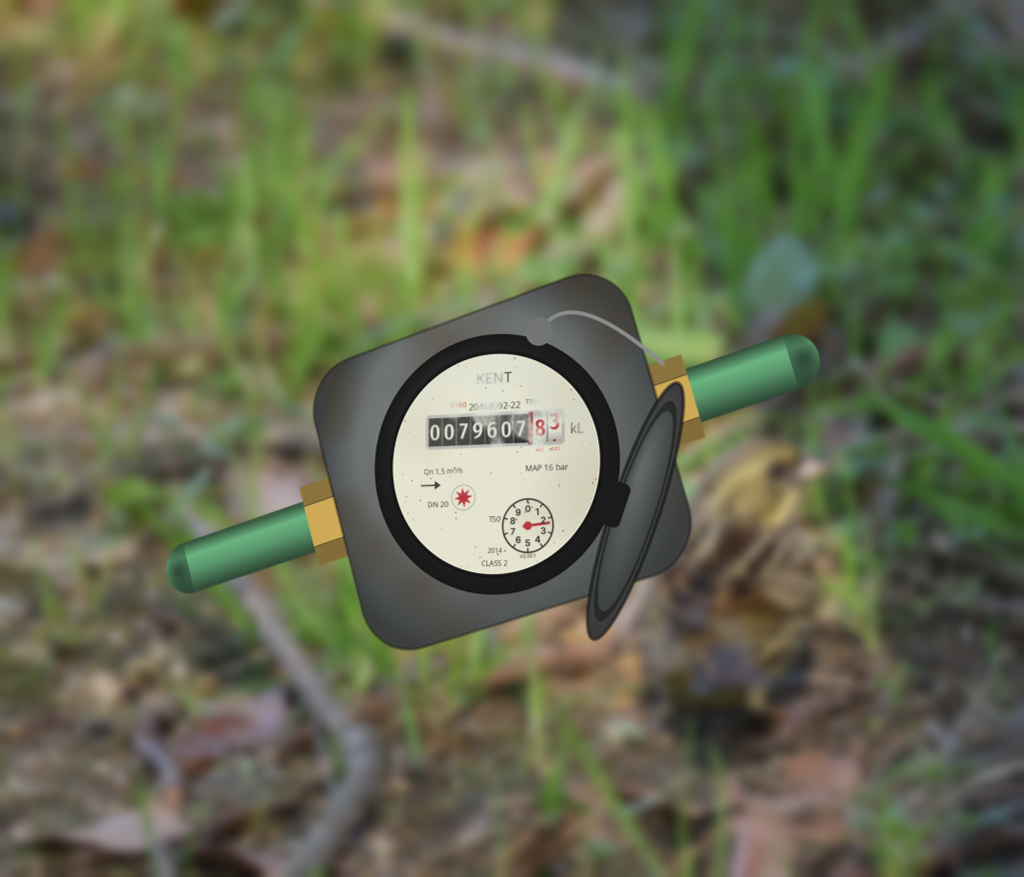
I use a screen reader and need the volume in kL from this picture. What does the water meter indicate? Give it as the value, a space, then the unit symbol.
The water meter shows 79607.832 kL
